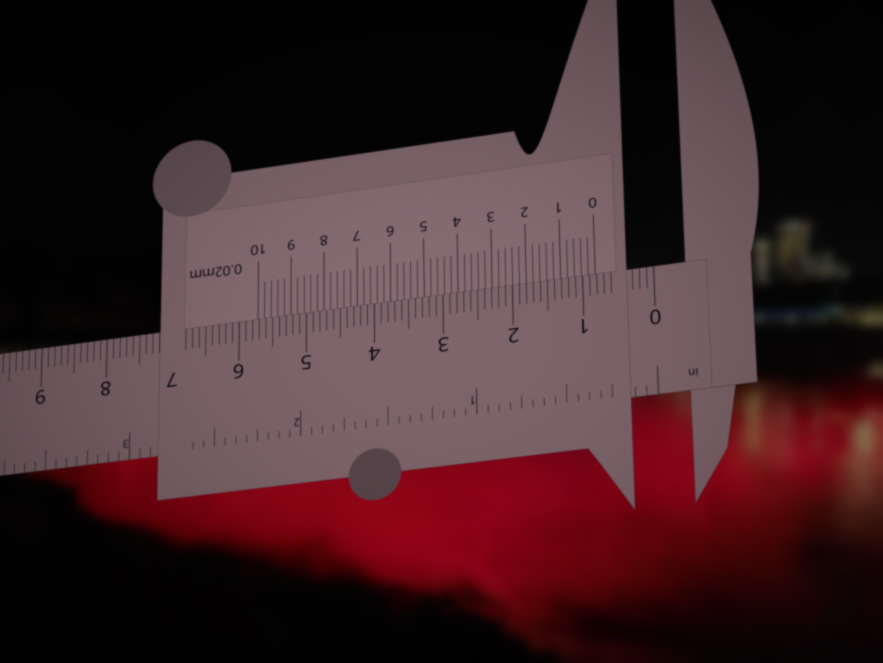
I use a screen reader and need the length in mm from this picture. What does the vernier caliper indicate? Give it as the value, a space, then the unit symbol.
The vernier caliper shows 8.2 mm
